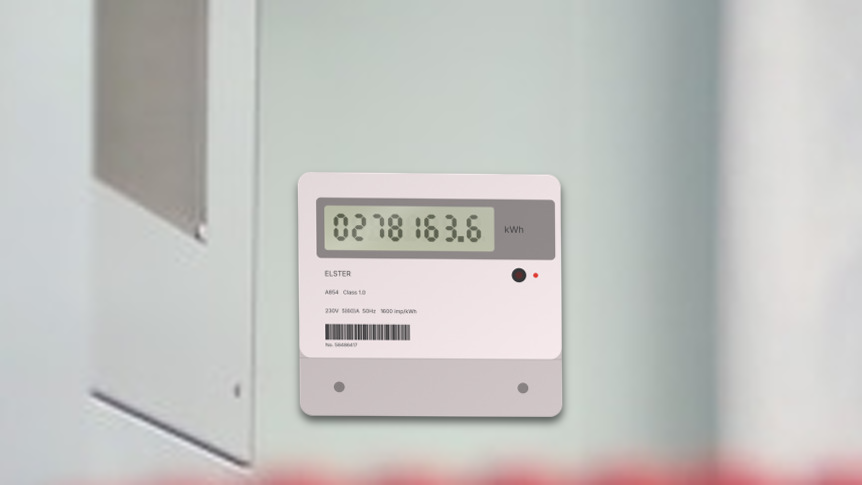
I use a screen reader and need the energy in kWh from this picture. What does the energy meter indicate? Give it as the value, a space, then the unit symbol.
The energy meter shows 278163.6 kWh
